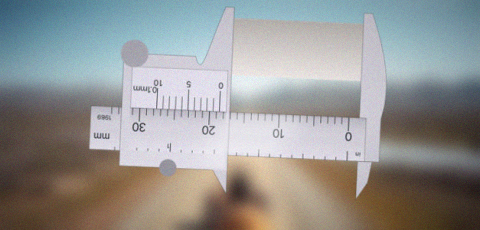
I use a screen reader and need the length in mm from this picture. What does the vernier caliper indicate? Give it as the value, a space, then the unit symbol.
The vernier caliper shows 18.6 mm
